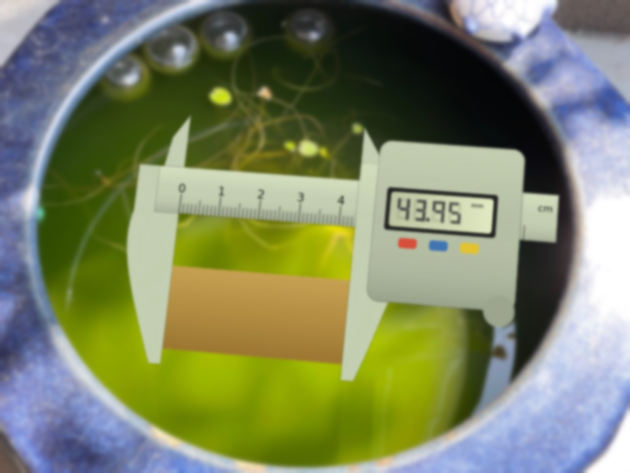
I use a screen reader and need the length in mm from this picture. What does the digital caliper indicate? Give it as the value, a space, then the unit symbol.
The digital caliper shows 43.95 mm
